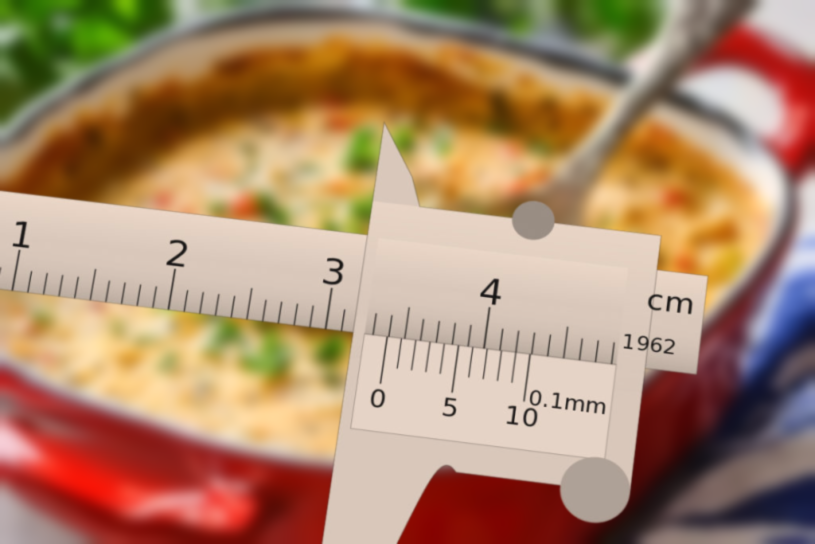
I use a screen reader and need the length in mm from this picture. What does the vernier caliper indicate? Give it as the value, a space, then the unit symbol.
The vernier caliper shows 33.9 mm
